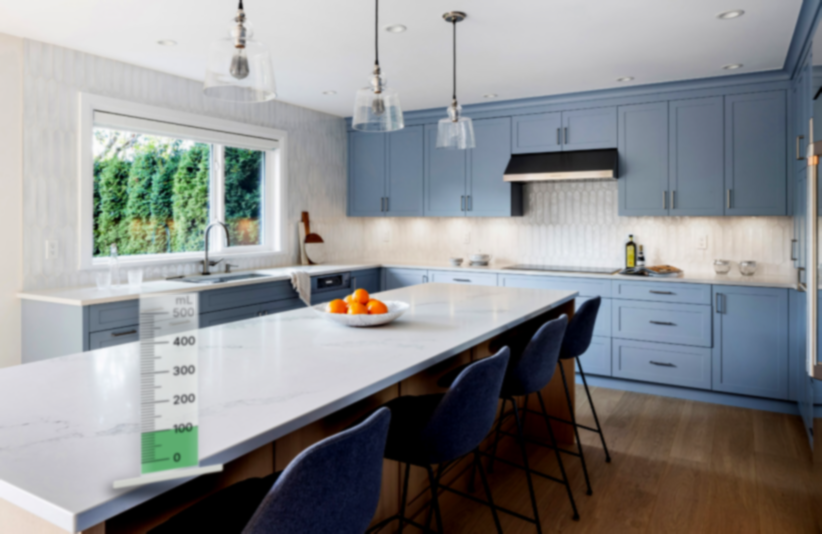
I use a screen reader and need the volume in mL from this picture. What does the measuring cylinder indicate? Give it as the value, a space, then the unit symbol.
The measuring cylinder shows 100 mL
